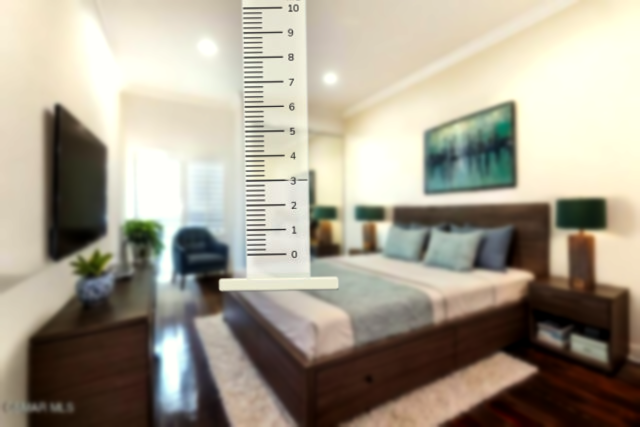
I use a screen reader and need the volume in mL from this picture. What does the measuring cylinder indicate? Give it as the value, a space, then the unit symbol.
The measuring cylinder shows 3 mL
